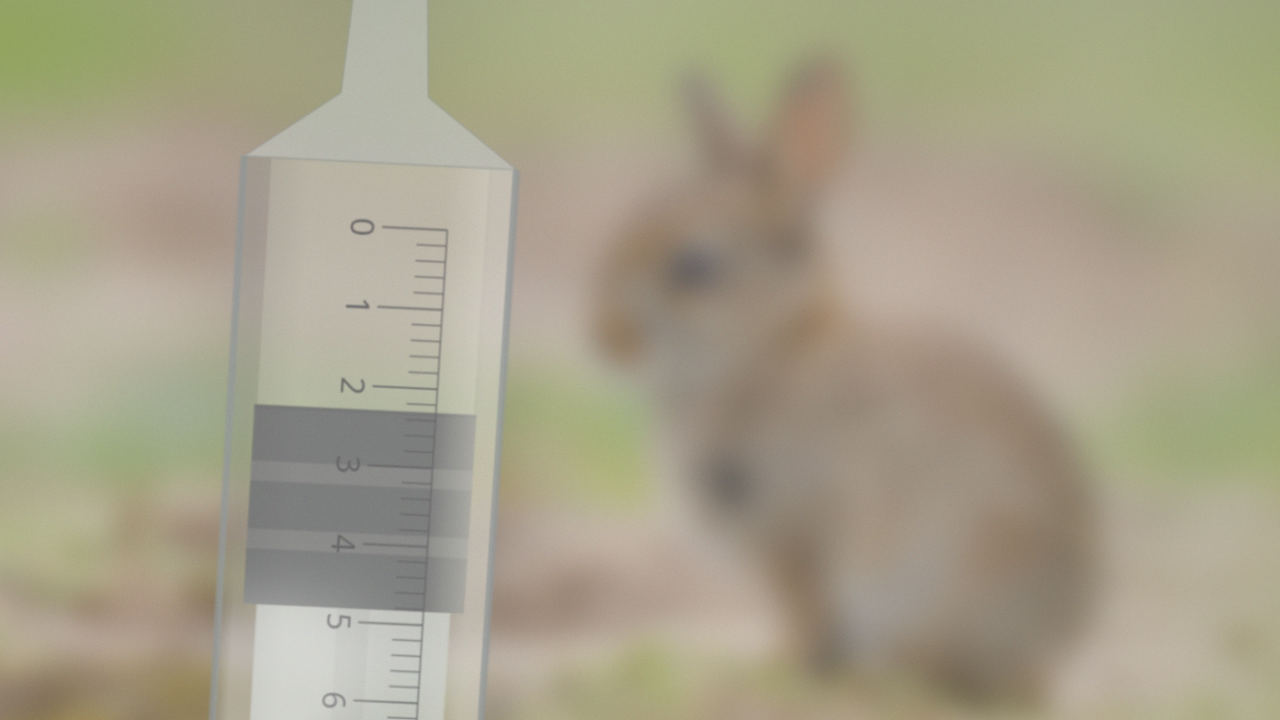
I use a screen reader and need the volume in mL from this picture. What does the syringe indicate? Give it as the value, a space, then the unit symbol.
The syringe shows 2.3 mL
